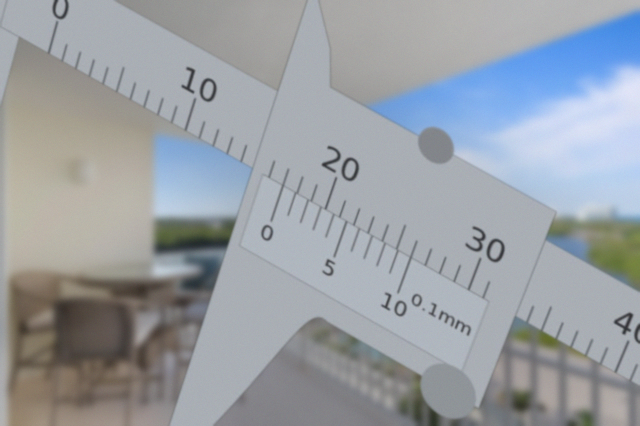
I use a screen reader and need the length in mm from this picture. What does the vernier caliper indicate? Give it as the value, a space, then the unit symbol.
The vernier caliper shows 17.0 mm
